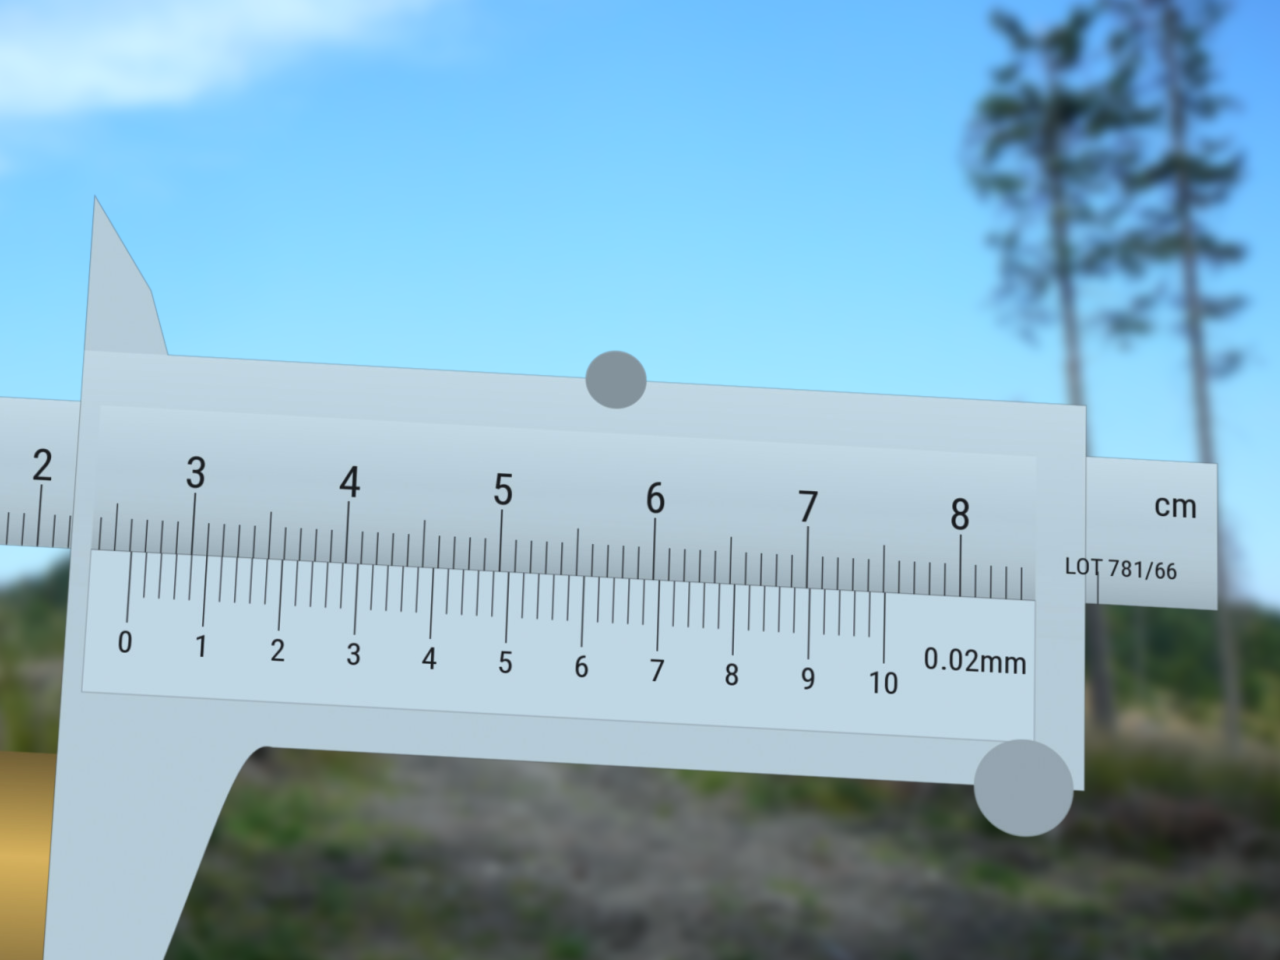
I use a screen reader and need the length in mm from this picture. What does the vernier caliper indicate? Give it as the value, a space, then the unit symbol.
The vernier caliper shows 26.1 mm
